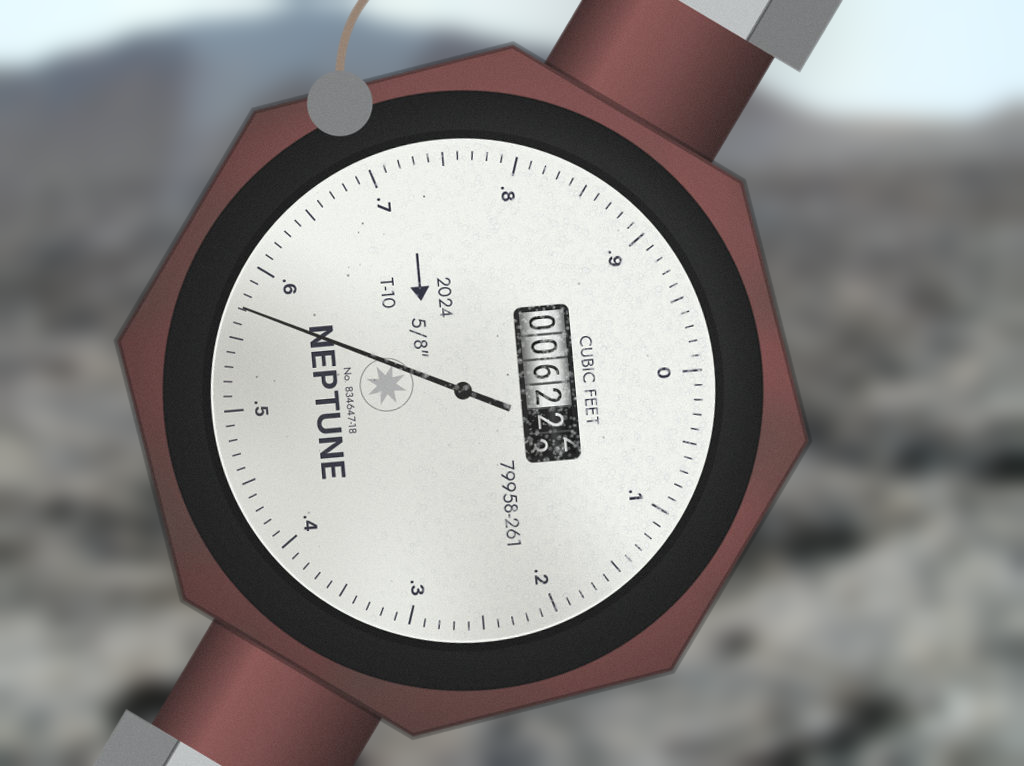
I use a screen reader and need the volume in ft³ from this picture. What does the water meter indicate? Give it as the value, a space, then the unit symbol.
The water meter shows 6222.57 ft³
